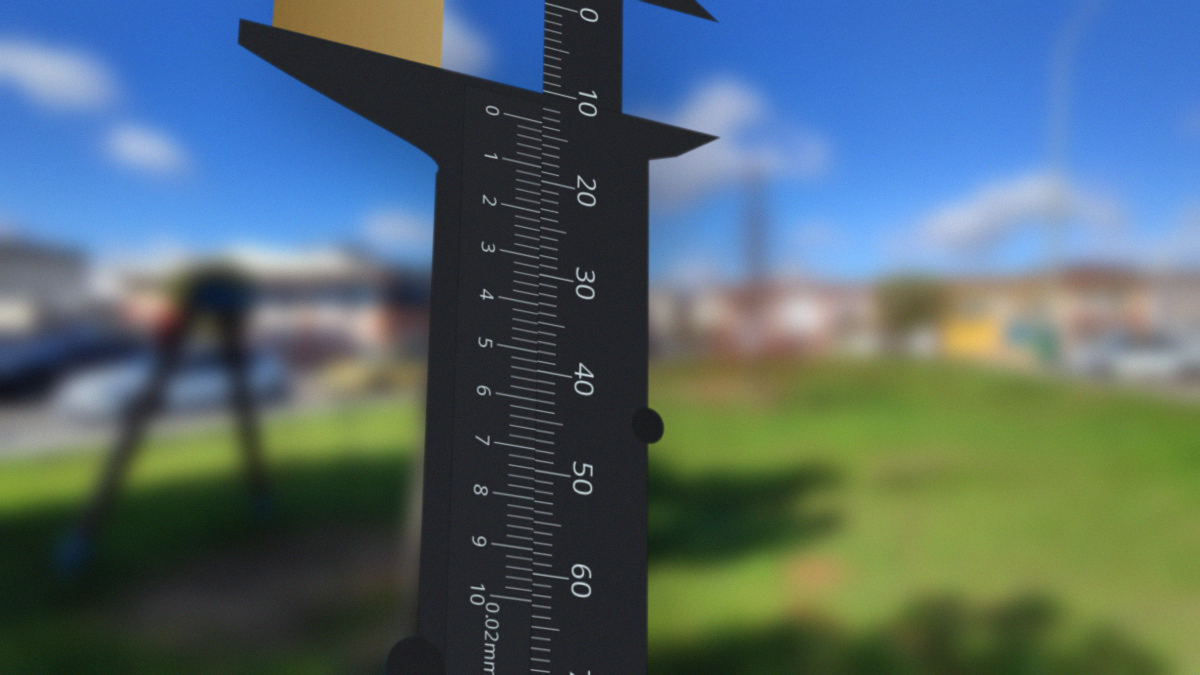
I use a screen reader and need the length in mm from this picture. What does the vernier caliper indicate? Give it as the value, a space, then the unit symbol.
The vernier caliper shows 13.6 mm
